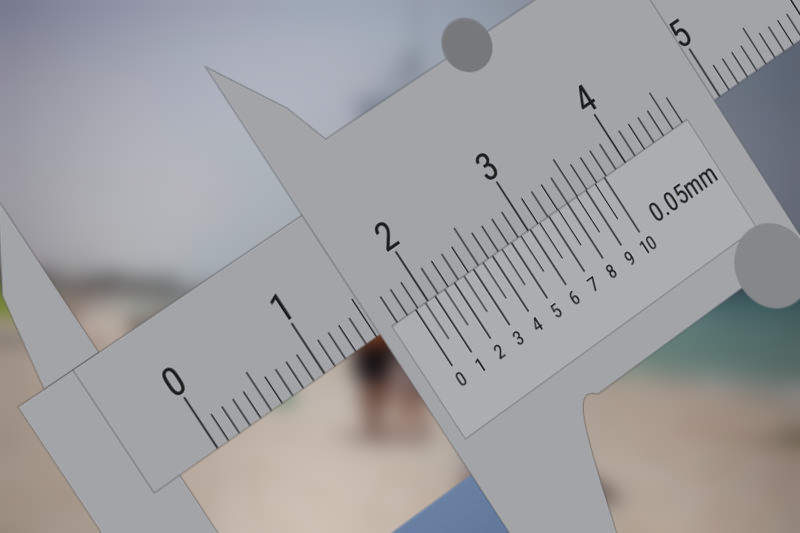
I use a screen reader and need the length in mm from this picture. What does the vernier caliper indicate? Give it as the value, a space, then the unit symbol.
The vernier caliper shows 18.8 mm
